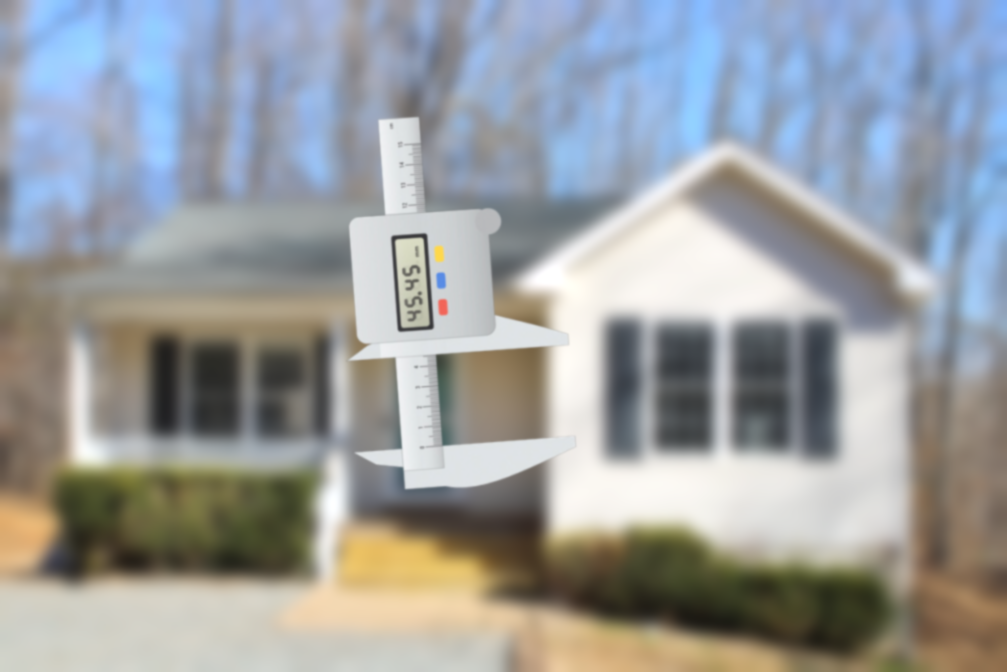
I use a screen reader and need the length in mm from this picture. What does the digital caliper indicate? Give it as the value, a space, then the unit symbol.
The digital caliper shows 45.45 mm
